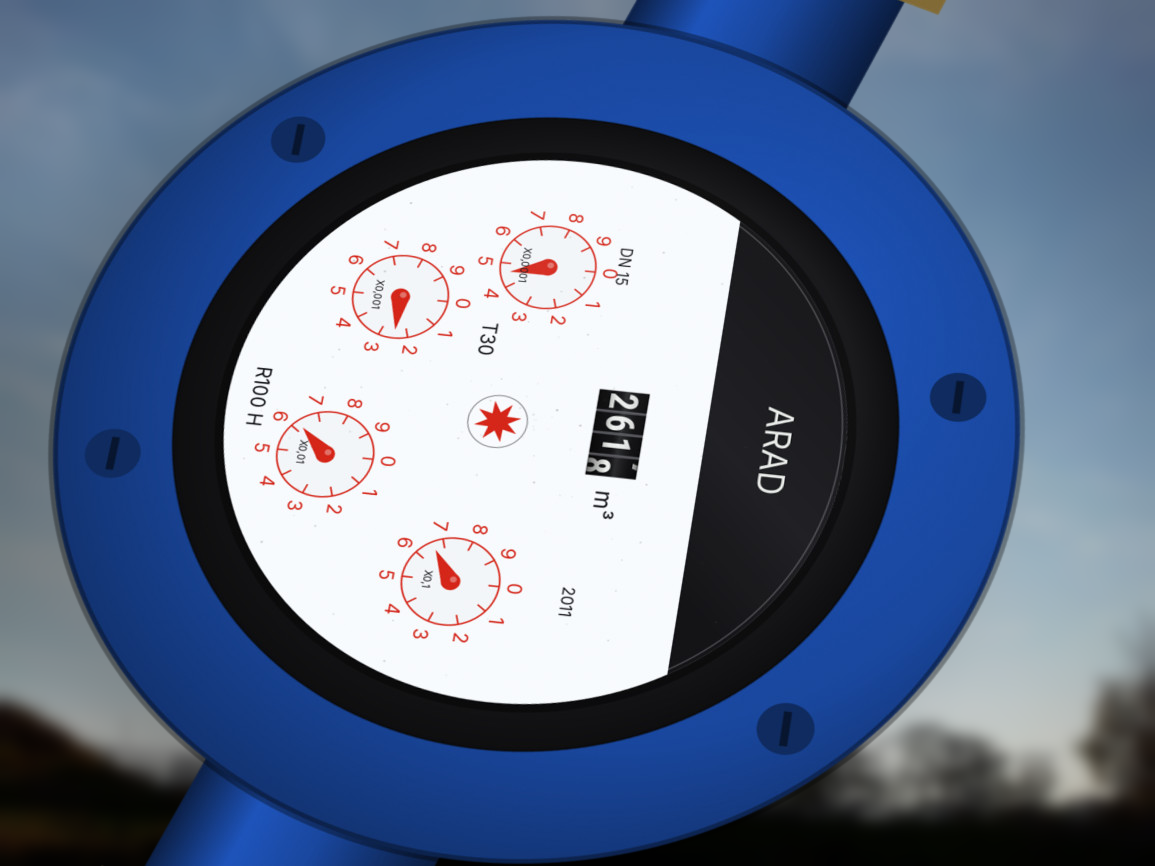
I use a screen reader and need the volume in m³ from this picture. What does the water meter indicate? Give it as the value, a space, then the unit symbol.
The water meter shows 2617.6624 m³
